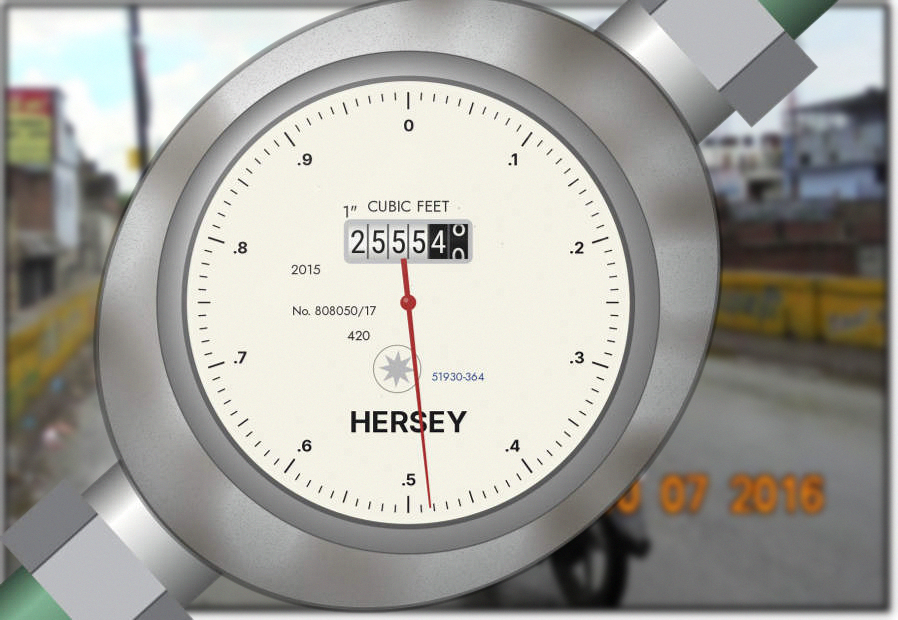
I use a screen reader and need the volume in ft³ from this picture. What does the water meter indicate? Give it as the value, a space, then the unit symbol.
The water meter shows 255548.48 ft³
